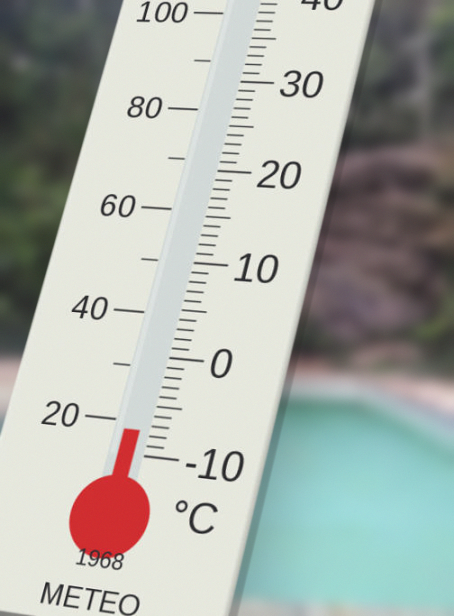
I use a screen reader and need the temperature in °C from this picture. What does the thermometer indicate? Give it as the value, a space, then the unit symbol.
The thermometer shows -7.5 °C
